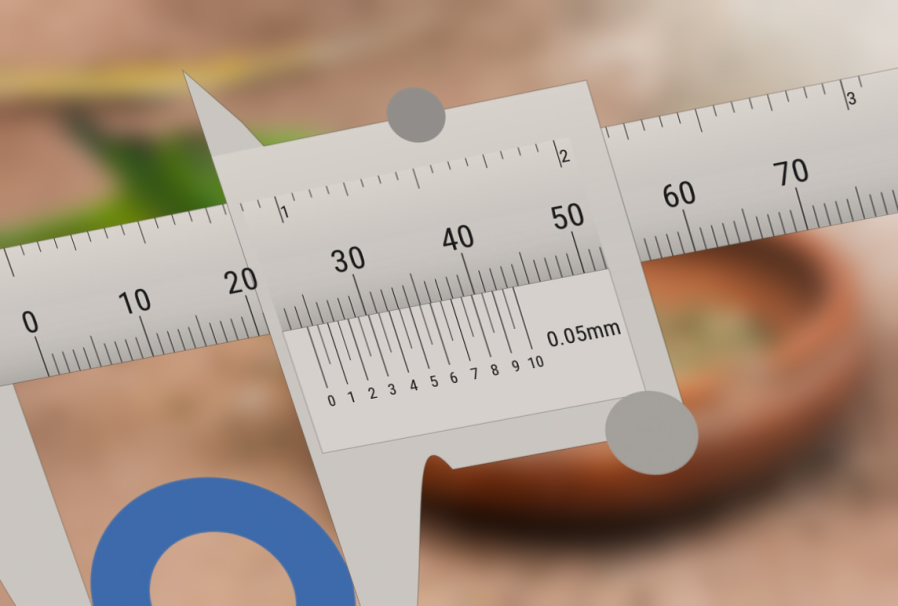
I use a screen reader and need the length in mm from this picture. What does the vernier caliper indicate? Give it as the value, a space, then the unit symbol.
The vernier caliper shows 24.5 mm
